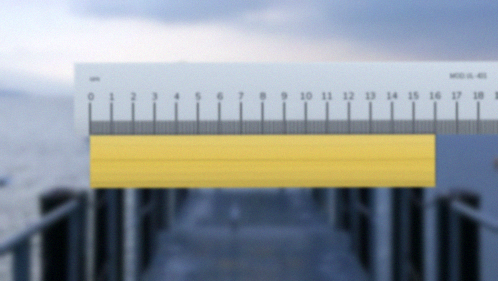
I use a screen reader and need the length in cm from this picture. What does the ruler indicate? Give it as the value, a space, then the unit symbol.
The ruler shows 16 cm
